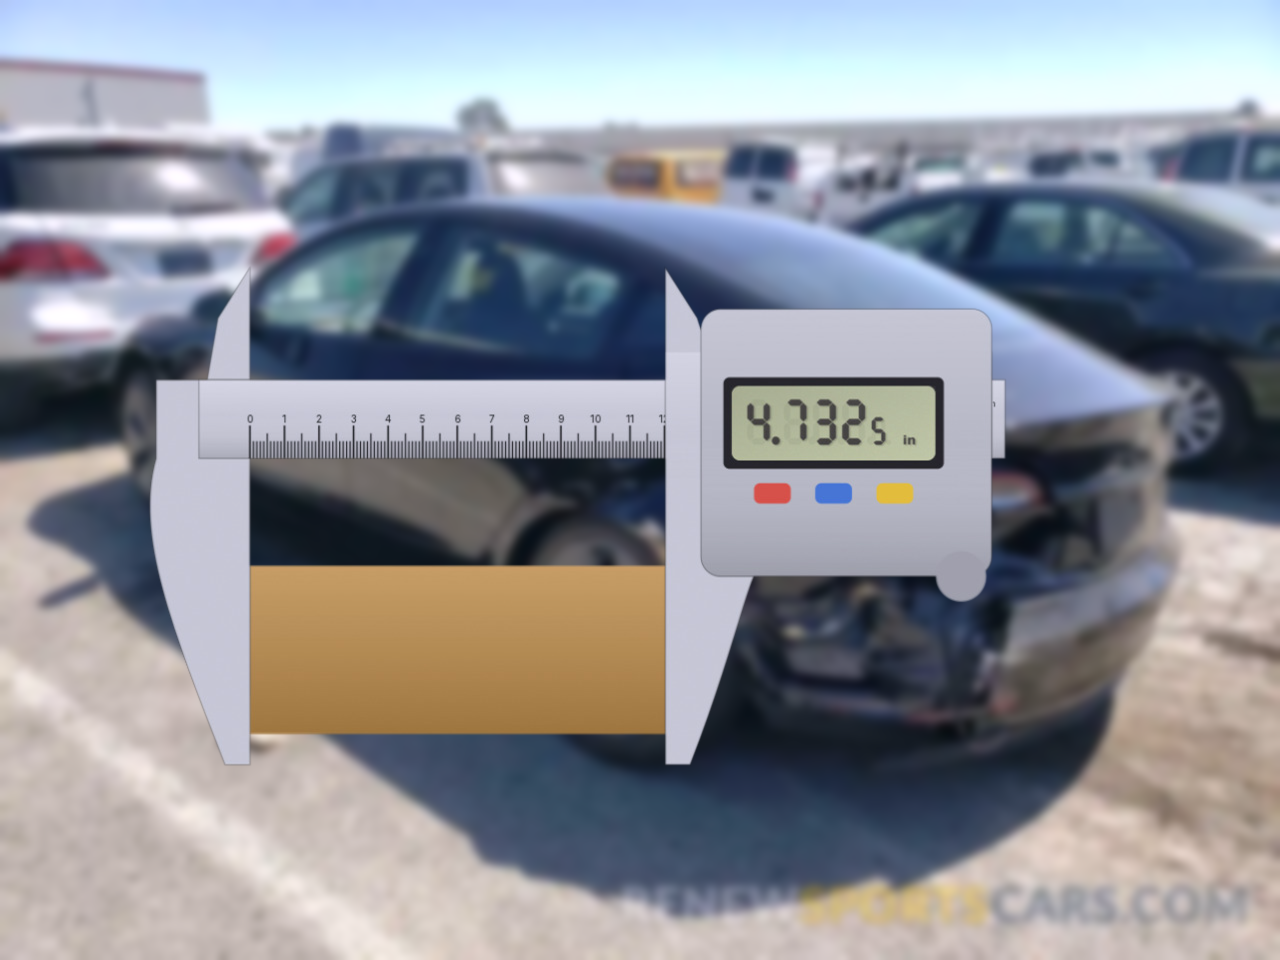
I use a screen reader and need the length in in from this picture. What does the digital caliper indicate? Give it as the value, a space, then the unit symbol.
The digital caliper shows 4.7325 in
